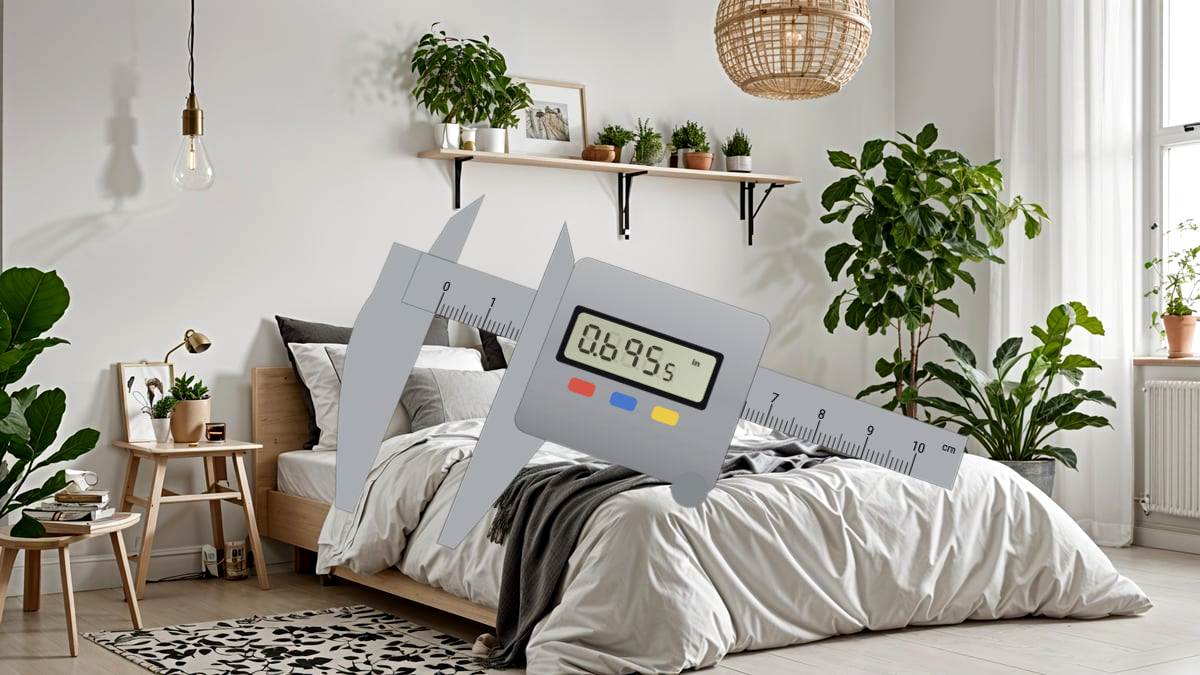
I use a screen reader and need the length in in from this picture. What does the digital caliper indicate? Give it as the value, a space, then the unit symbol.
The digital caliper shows 0.6955 in
